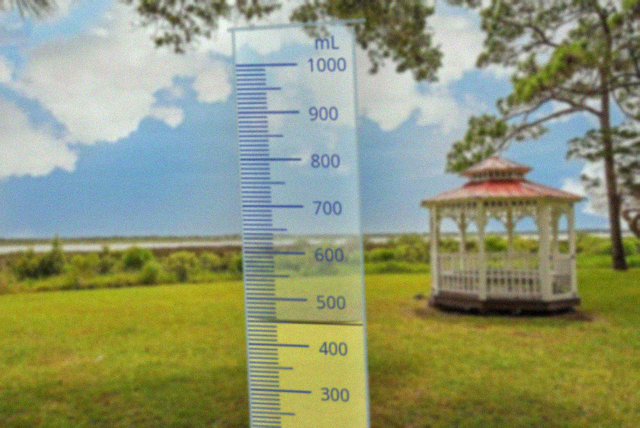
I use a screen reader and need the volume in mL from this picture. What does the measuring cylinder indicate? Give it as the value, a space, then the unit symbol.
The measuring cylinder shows 450 mL
